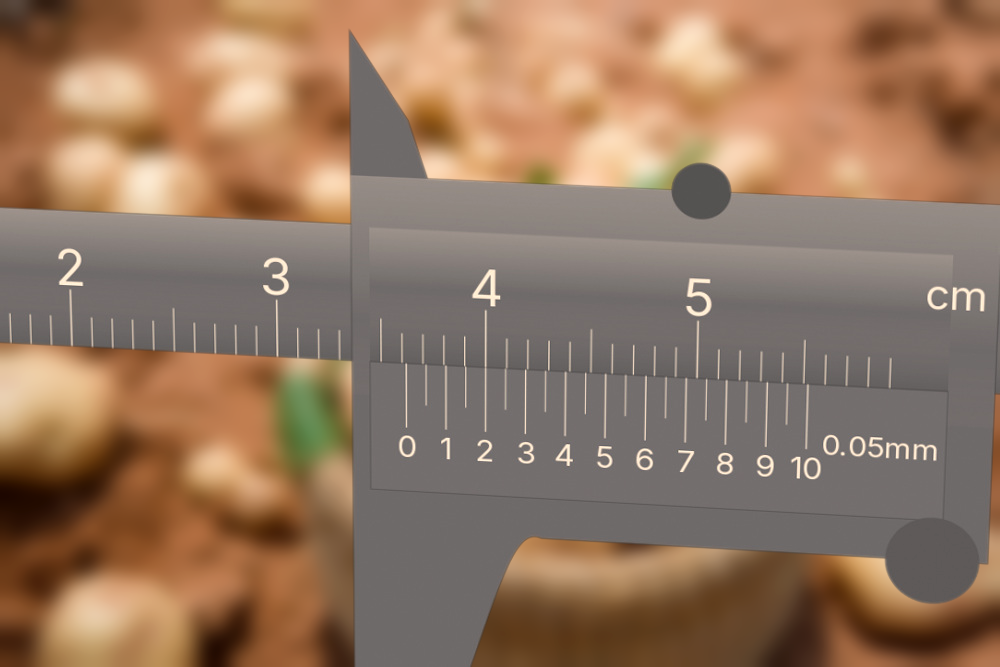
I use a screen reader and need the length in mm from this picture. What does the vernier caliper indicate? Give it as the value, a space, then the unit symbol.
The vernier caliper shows 36.2 mm
